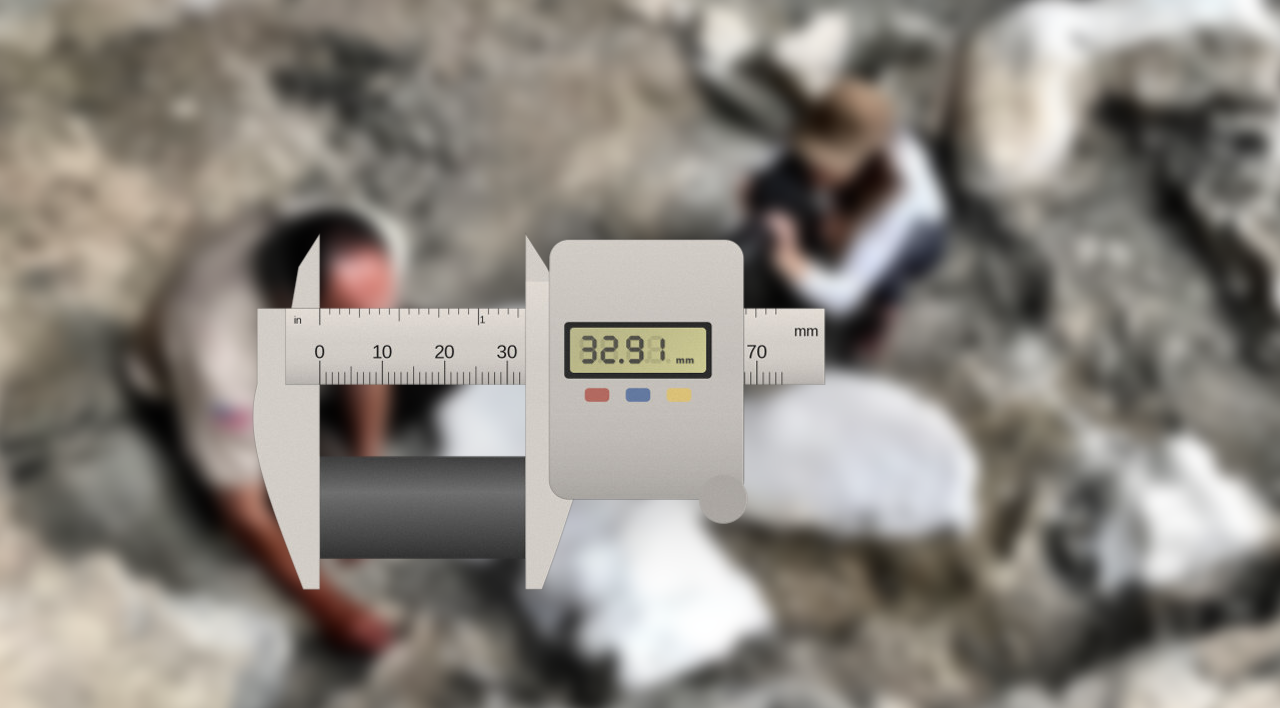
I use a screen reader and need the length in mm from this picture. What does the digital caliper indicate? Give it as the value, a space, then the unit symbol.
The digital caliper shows 32.91 mm
